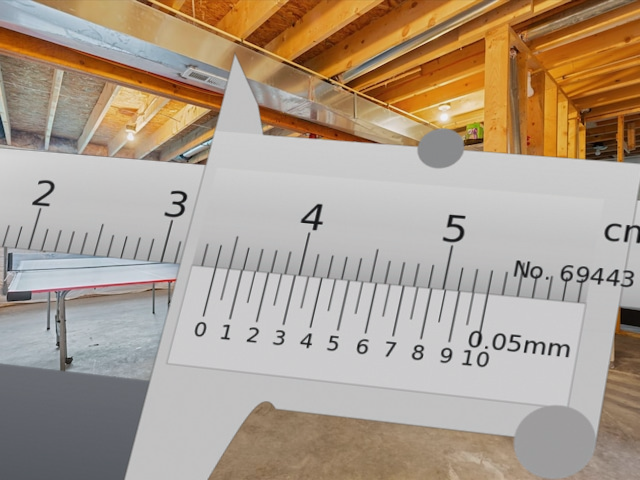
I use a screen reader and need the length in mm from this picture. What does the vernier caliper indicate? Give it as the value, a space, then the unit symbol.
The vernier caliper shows 34.0 mm
